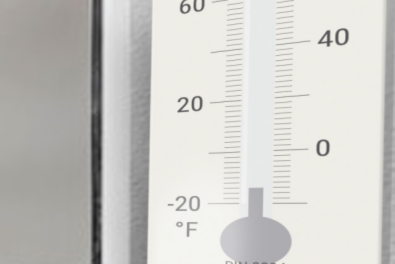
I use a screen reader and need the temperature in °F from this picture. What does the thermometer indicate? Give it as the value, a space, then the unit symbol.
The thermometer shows -14 °F
